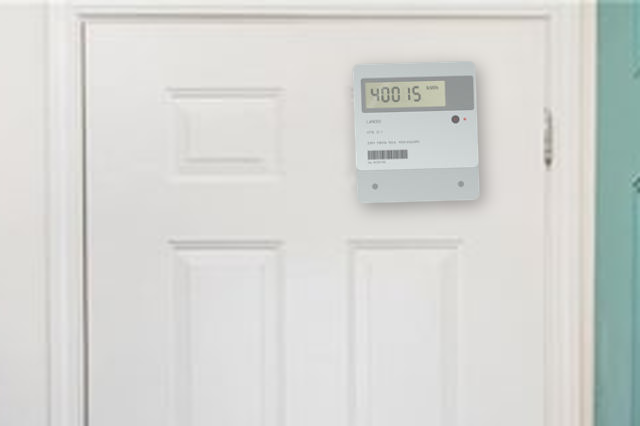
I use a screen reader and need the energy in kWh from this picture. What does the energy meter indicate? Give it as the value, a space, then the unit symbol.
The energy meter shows 40015 kWh
